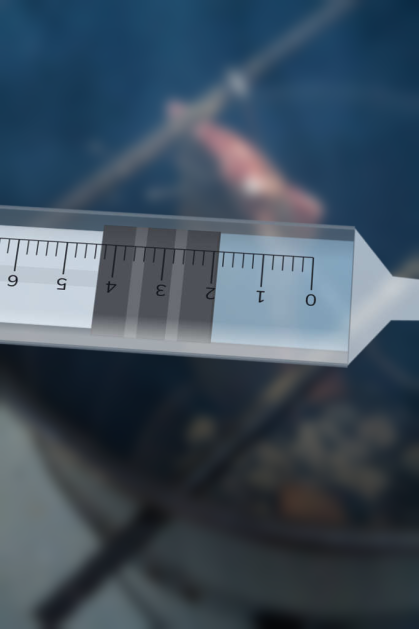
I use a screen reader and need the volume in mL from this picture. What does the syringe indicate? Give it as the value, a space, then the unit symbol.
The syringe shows 1.9 mL
